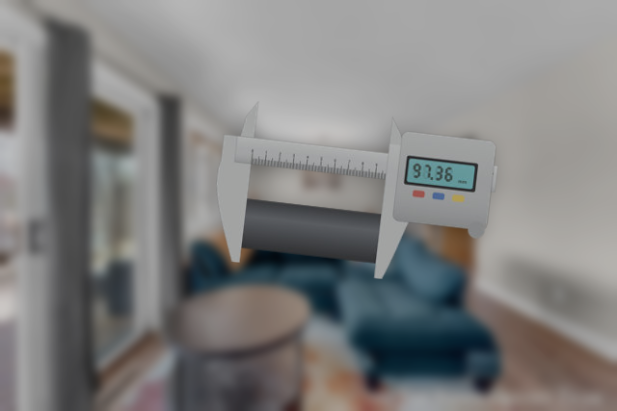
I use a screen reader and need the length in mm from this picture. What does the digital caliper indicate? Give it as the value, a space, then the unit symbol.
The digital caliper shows 97.36 mm
